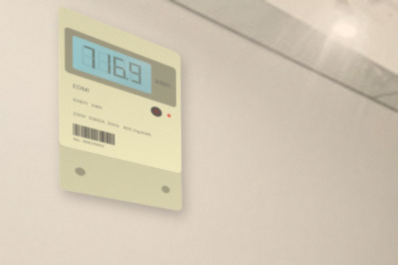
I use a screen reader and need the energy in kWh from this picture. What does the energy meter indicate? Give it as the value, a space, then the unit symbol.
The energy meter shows 716.9 kWh
